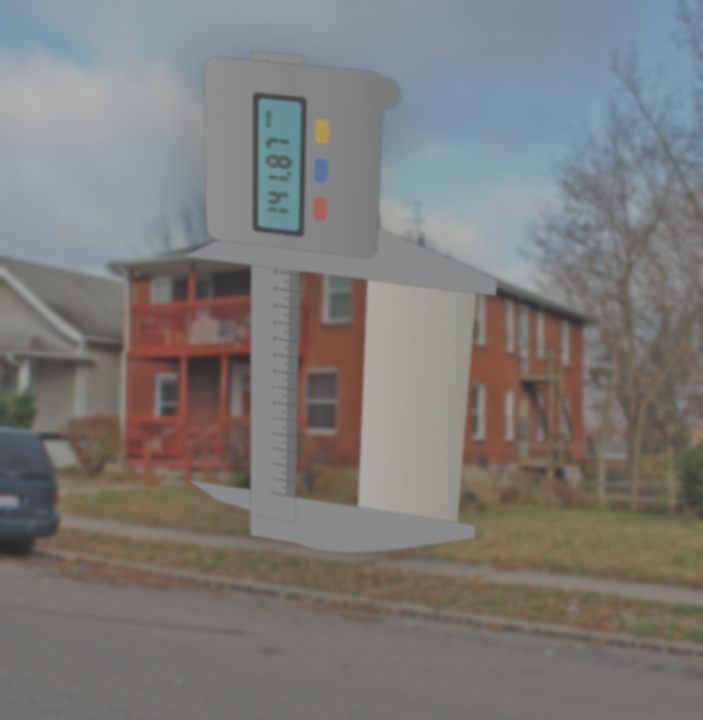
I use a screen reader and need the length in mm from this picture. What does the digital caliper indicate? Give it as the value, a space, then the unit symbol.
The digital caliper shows 141.87 mm
